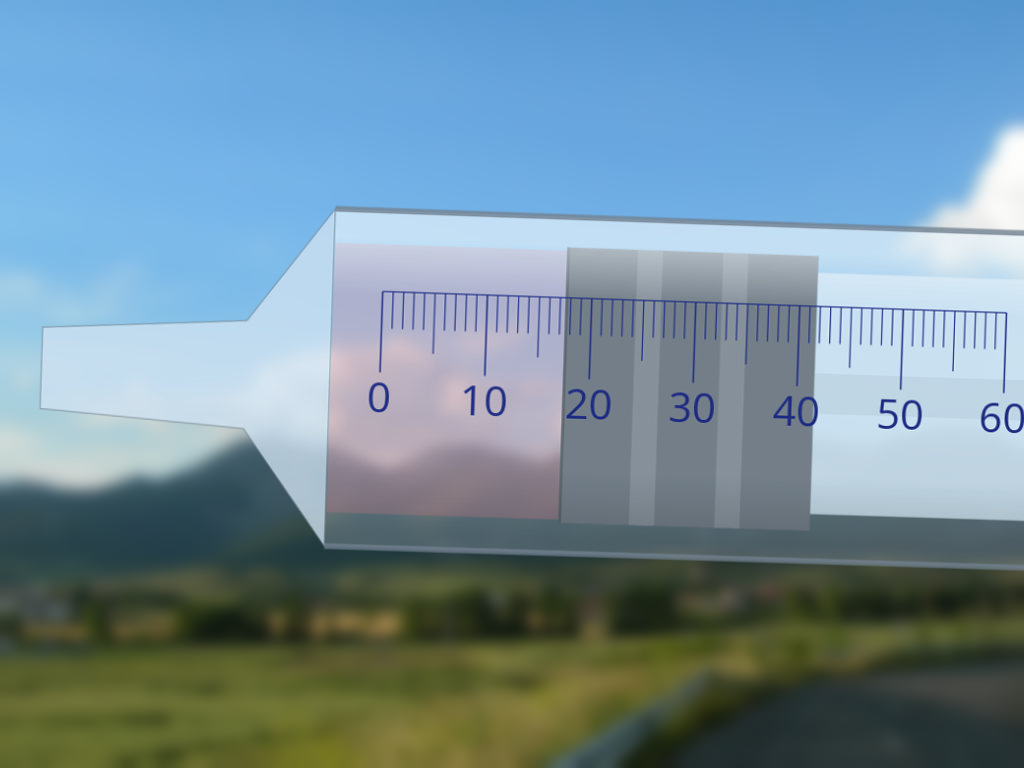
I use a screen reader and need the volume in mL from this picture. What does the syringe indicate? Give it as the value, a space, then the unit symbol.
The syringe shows 17.5 mL
